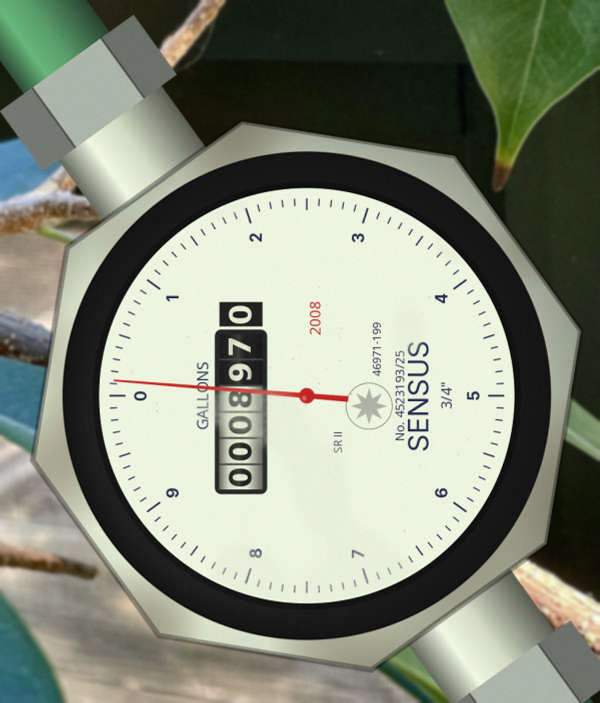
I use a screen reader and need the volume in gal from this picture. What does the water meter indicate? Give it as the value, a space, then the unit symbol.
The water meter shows 8970.1 gal
